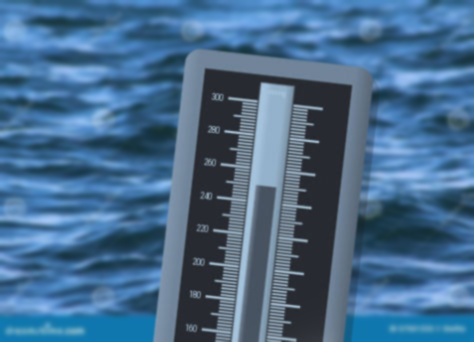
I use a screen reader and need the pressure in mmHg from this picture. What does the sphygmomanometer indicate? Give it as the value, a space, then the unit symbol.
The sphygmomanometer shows 250 mmHg
